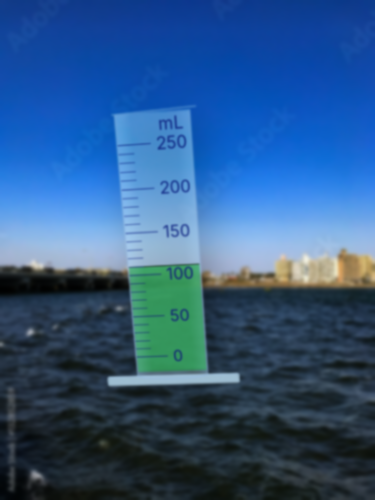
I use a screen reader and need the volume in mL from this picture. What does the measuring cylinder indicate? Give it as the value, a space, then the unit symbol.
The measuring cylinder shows 110 mL
